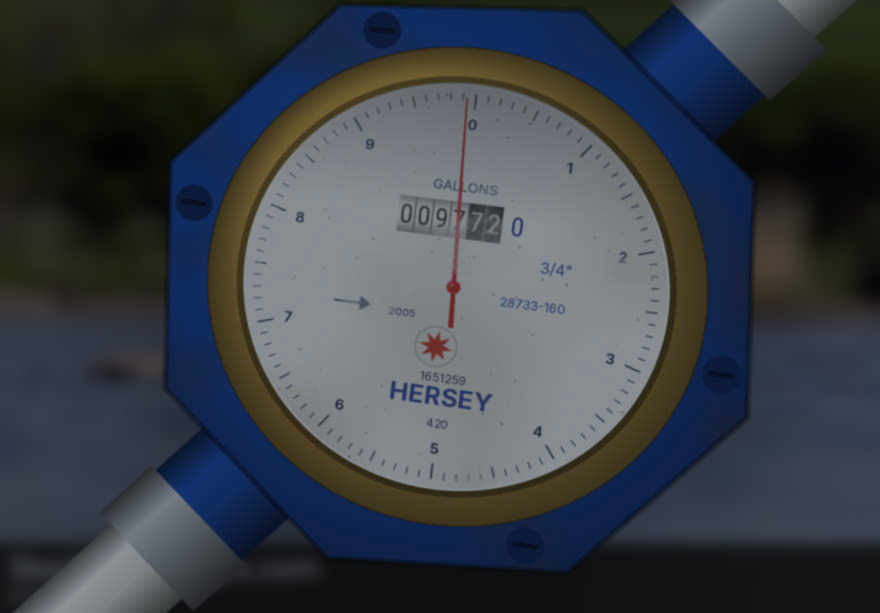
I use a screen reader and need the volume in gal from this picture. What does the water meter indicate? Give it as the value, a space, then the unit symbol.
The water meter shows 97719.9 gal
